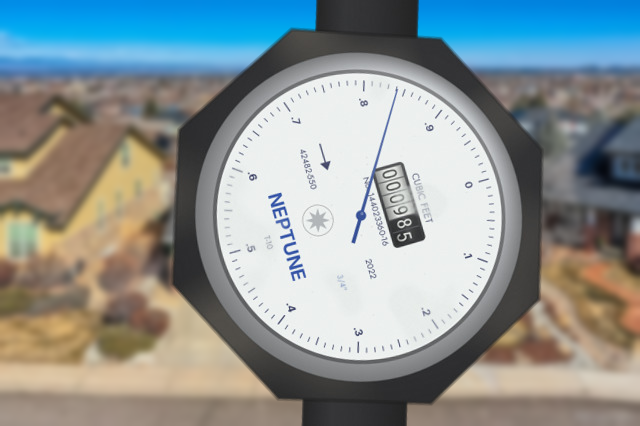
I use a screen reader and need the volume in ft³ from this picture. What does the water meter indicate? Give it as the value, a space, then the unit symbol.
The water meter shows 984.84 ft³
